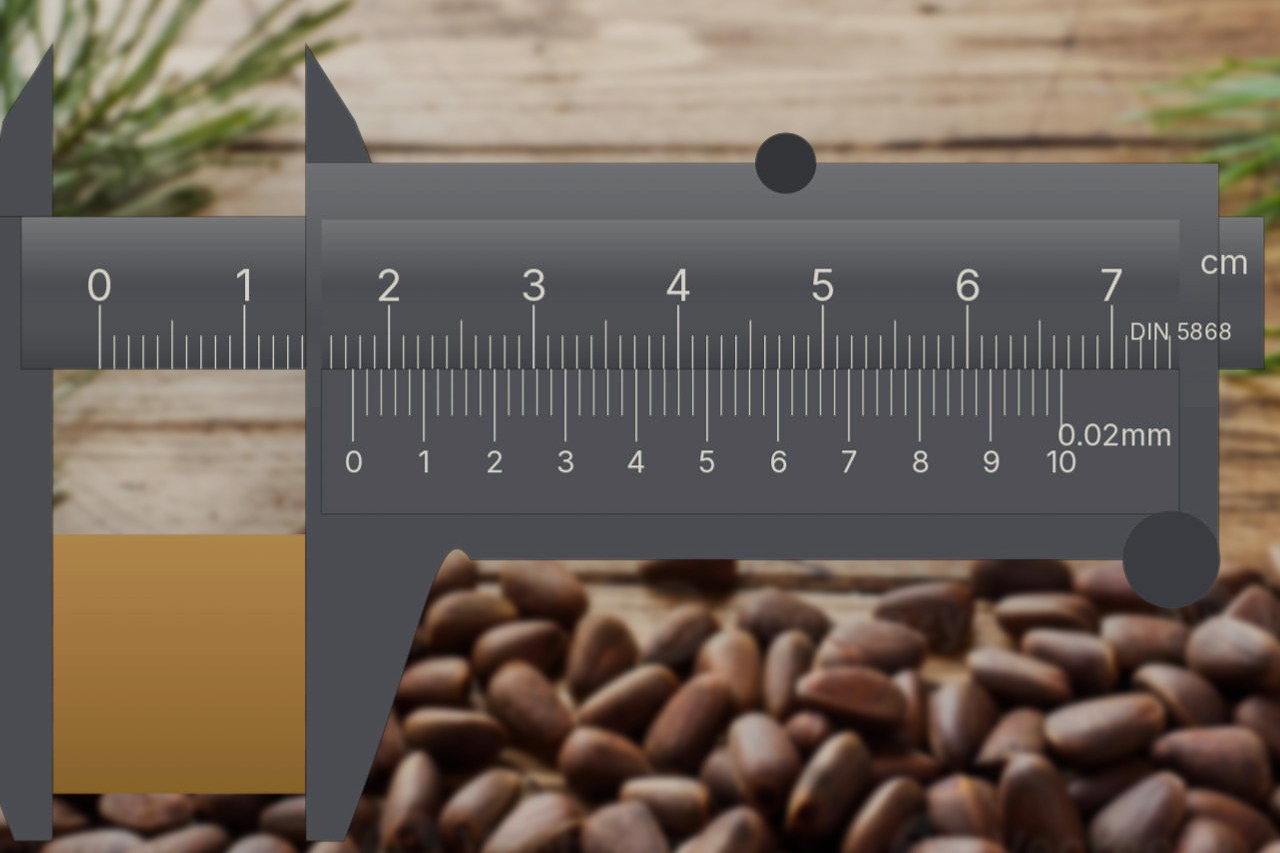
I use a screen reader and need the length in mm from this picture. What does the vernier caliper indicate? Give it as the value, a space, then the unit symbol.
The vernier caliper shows 17.5 mm
